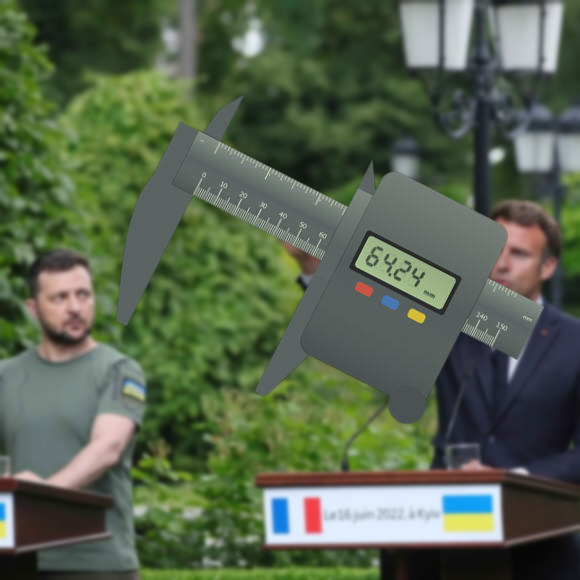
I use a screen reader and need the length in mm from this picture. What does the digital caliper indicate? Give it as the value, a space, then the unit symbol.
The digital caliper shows 64.24 mm
